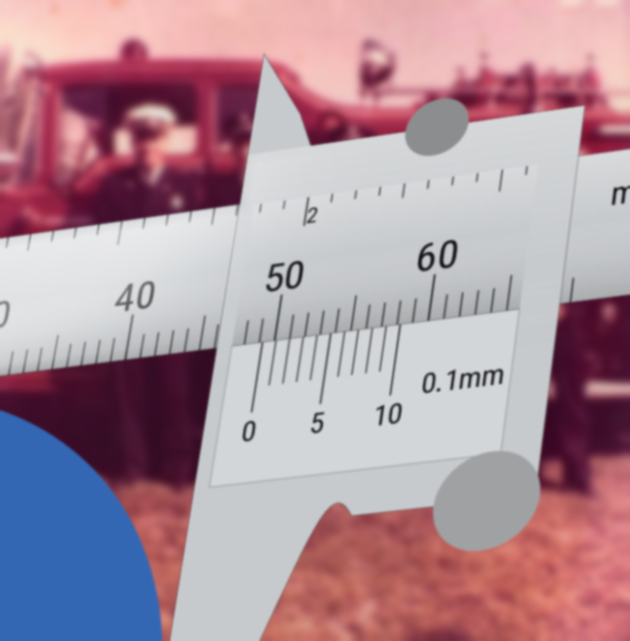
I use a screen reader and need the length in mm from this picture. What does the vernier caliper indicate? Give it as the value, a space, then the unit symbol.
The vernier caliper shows 49.2 mm
